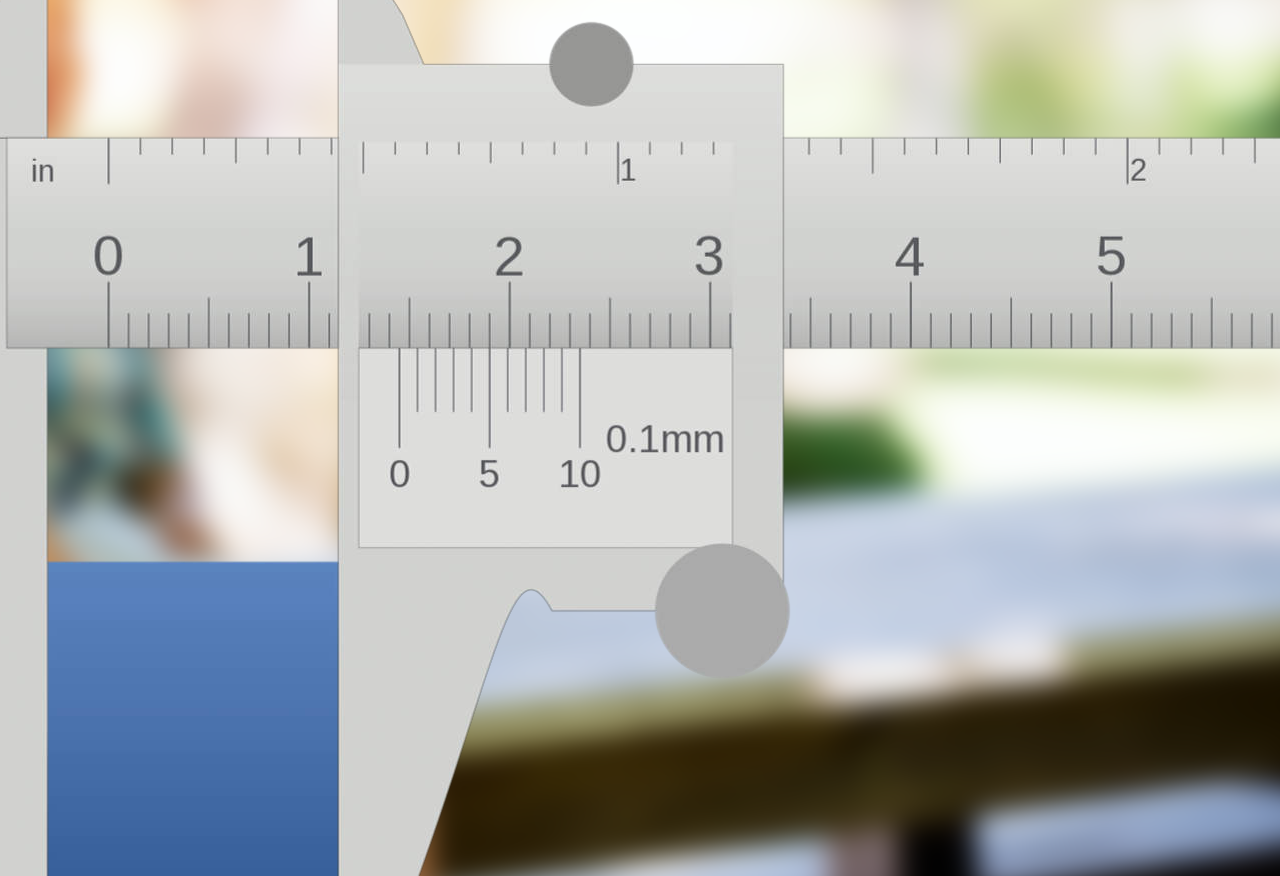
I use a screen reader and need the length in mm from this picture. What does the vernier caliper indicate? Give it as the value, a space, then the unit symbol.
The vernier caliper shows 14.5 mm
